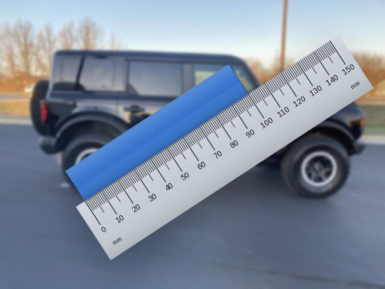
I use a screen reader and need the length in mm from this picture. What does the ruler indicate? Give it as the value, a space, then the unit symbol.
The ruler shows 100 mm
